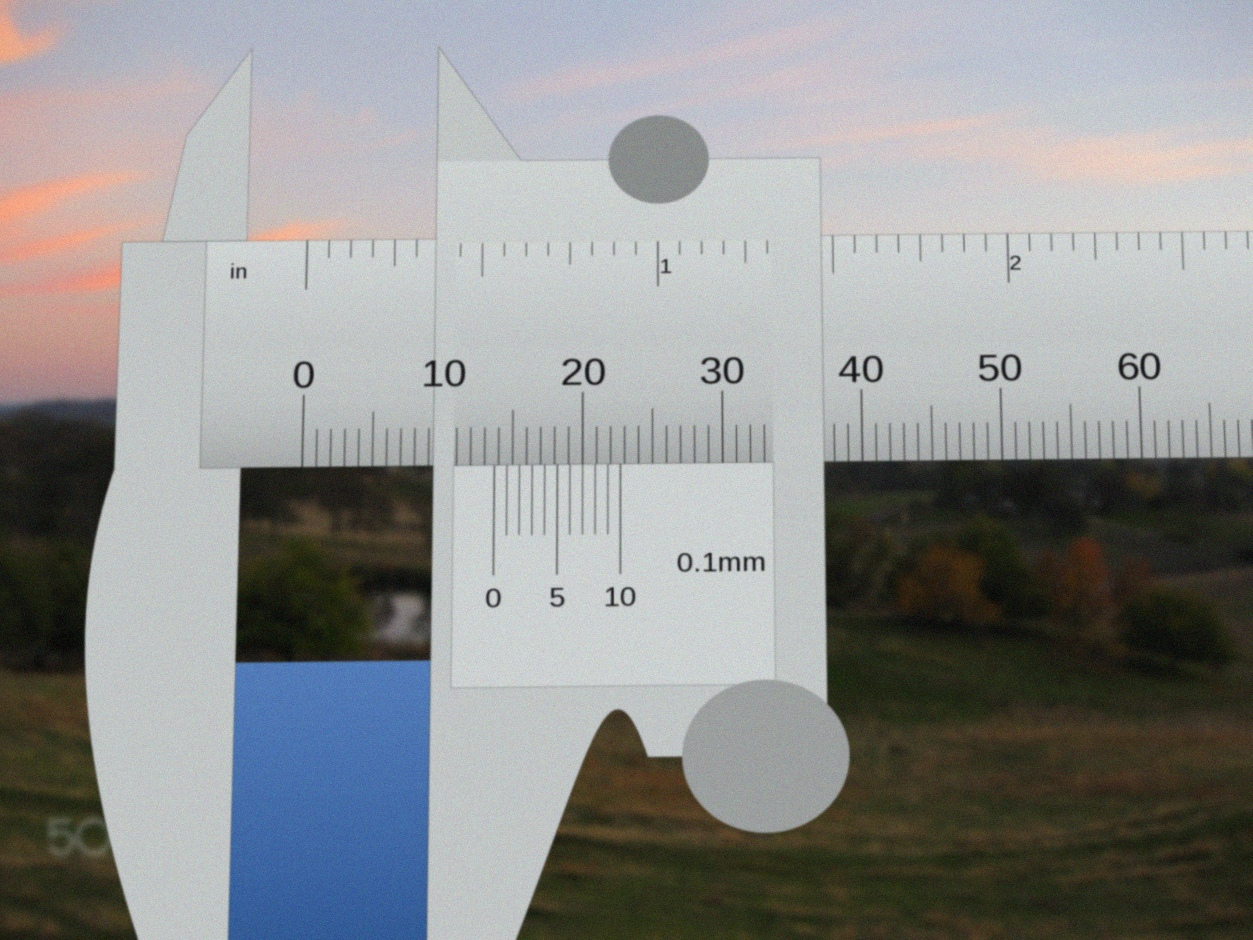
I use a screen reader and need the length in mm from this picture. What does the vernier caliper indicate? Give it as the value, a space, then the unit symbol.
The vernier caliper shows 13.7 mm
